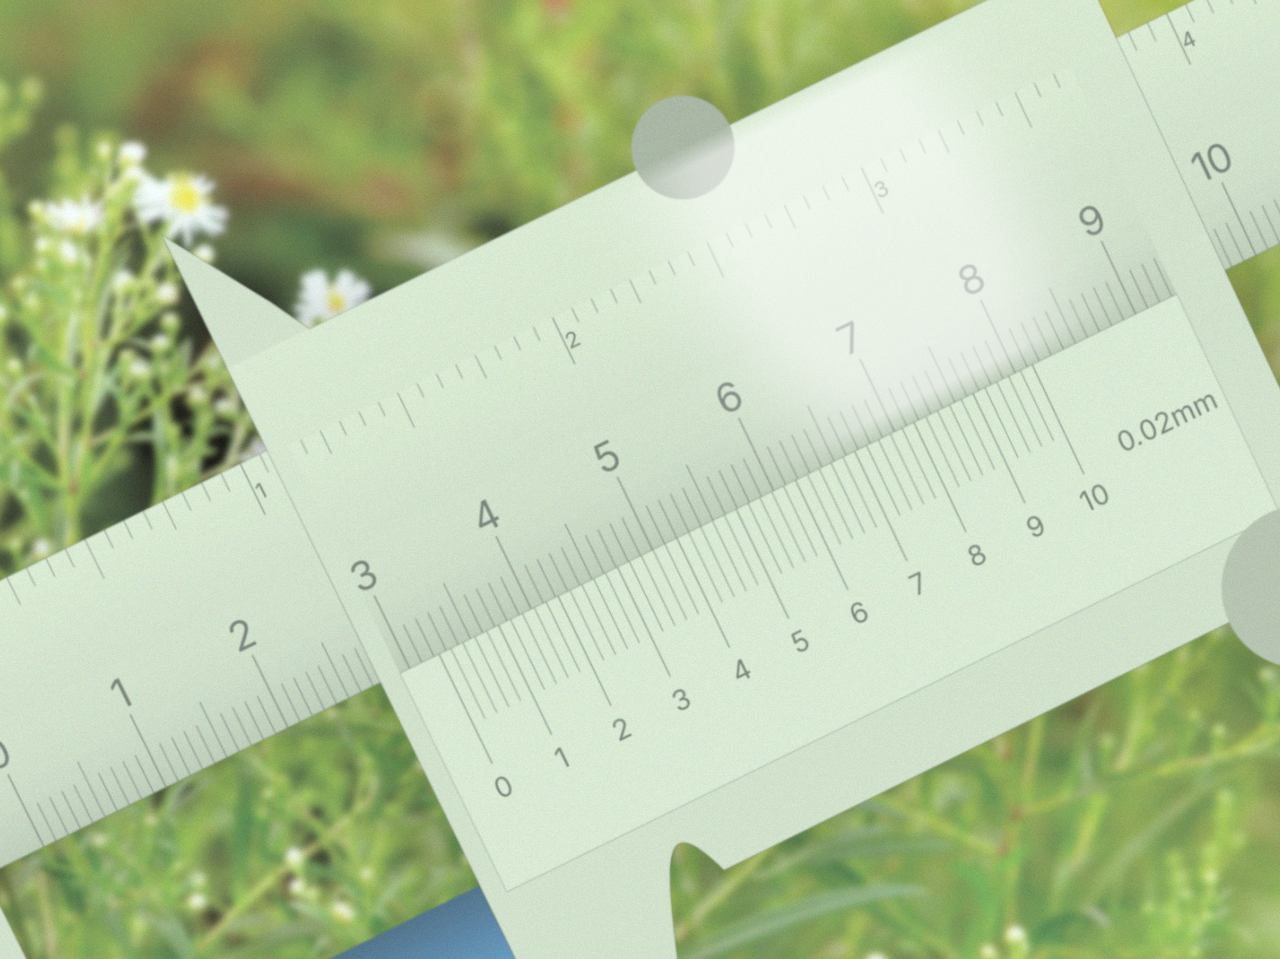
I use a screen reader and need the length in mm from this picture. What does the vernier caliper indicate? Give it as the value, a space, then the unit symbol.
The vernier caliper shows 32.4 mm
